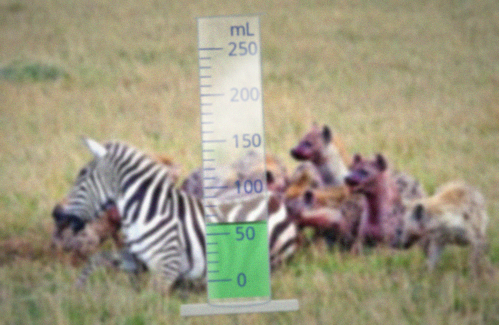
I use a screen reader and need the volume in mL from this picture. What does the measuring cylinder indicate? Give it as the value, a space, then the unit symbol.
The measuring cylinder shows 60 mL
